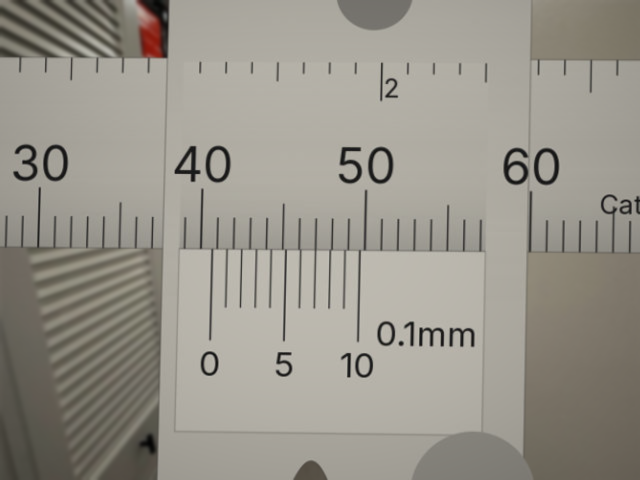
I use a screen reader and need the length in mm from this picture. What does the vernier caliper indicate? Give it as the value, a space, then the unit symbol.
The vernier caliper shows 40.7 mm
